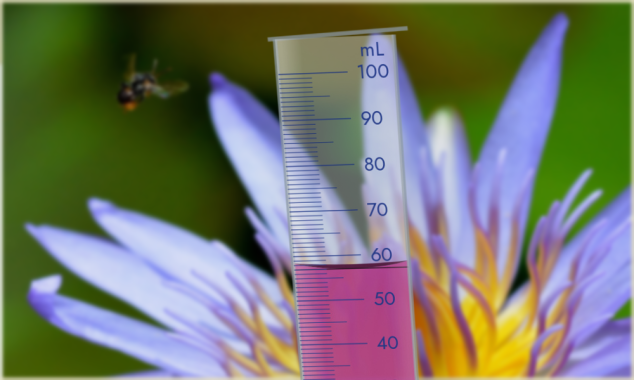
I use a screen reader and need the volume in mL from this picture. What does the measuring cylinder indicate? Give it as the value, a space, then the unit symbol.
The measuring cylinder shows 57 mL
